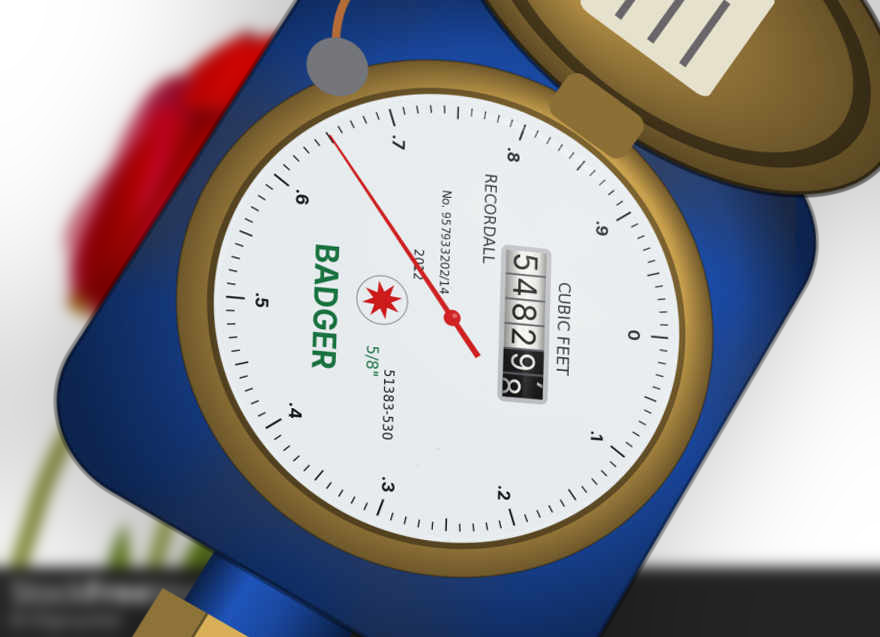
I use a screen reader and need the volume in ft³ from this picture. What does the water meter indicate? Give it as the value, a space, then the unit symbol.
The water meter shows 548297.65 ft³
